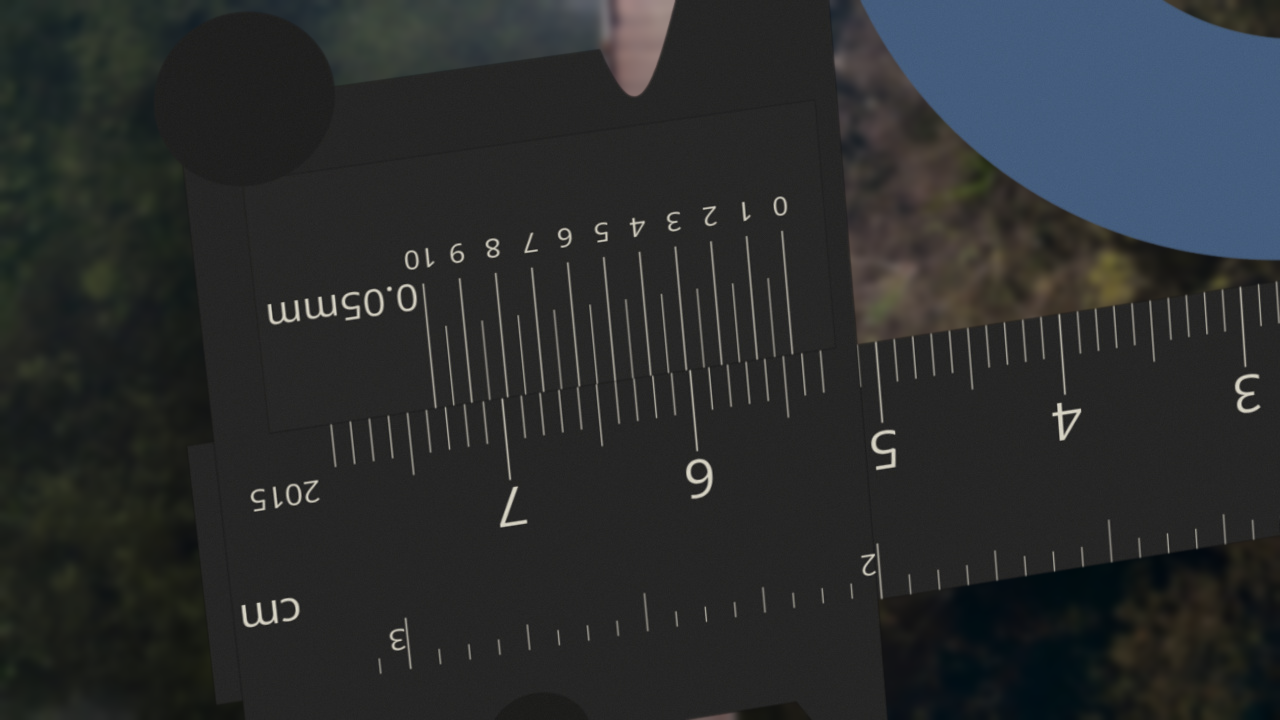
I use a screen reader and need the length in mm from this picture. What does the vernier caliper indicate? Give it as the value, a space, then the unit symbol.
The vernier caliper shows 54.5 mm
